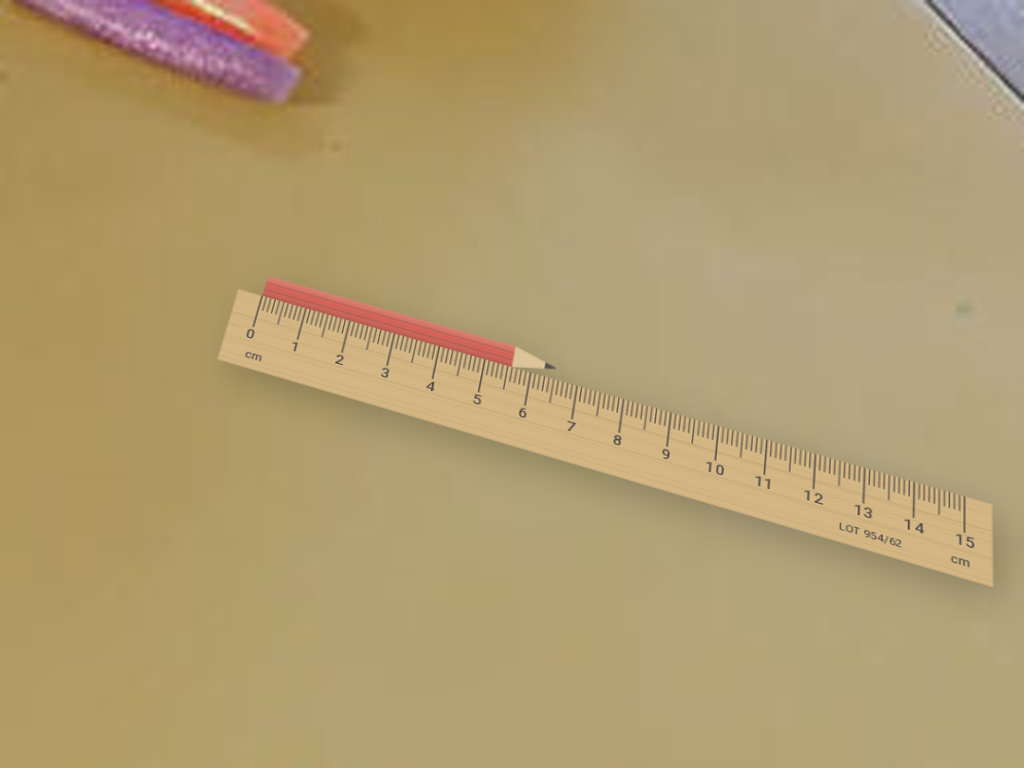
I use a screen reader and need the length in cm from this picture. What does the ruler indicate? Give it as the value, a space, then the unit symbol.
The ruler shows 6.5 cm
